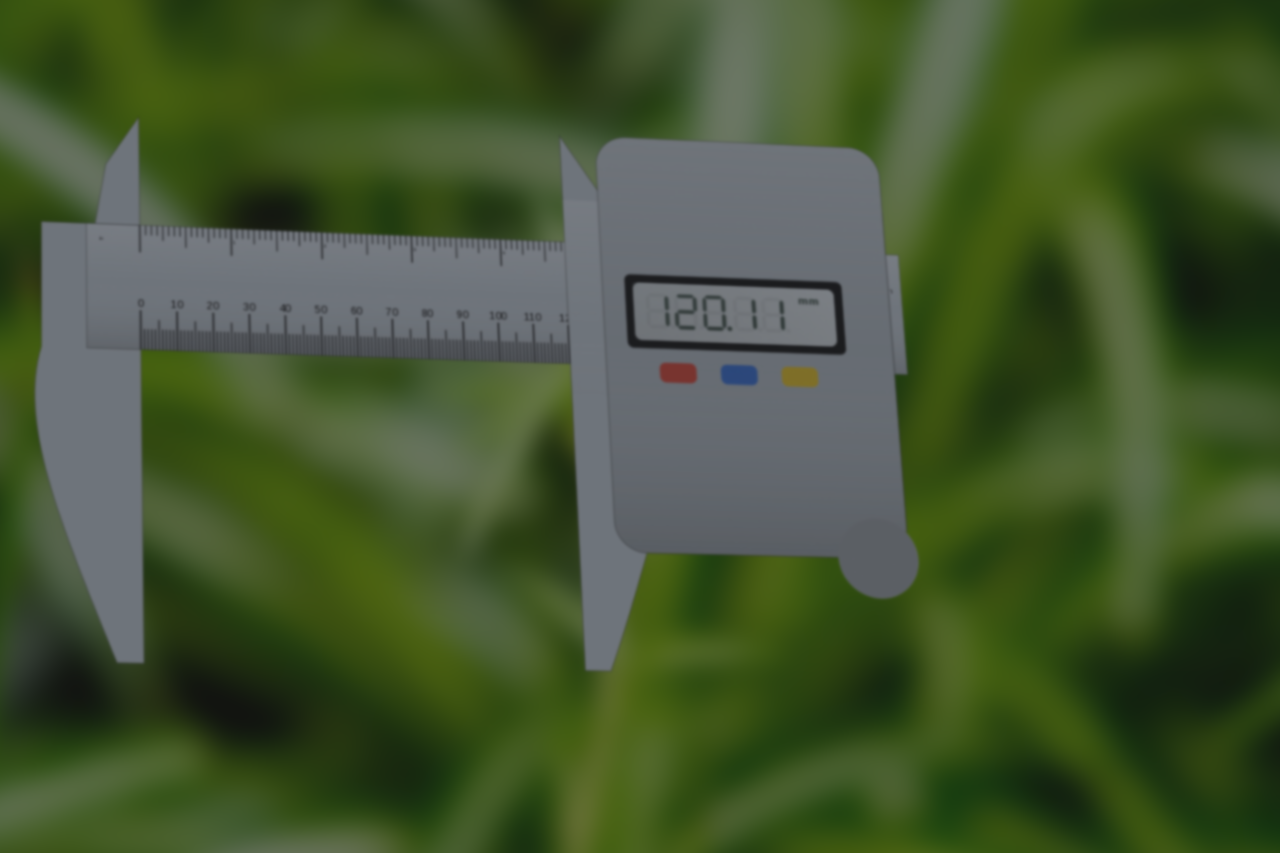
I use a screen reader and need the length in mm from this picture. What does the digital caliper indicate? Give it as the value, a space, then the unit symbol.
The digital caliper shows 120.11 mm
